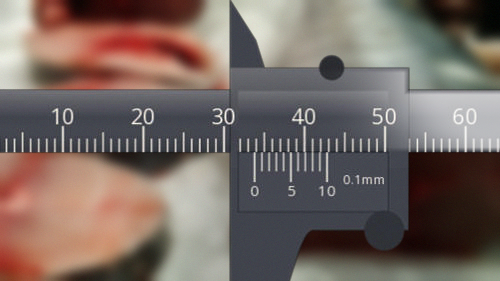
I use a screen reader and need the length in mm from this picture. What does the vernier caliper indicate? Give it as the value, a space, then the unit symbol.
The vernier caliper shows 33.8 mm
